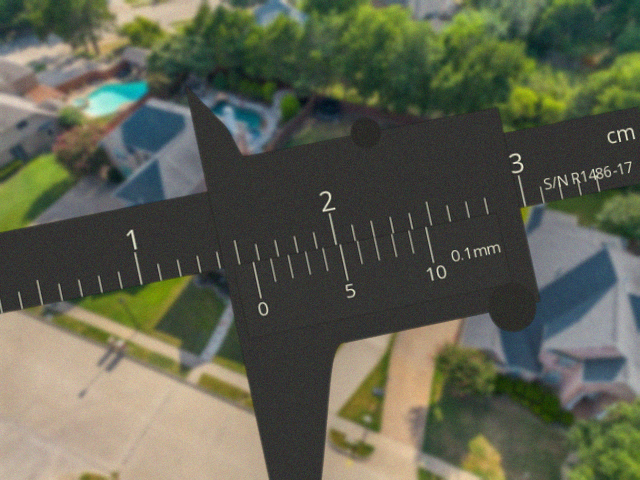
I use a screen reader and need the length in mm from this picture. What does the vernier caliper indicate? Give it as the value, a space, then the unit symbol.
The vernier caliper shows 15.7 mm
